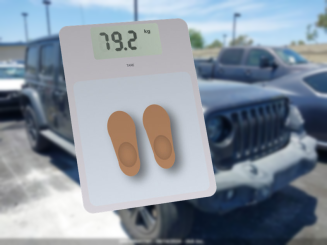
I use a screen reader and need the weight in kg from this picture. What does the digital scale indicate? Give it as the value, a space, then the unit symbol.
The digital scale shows 79.2 kg
